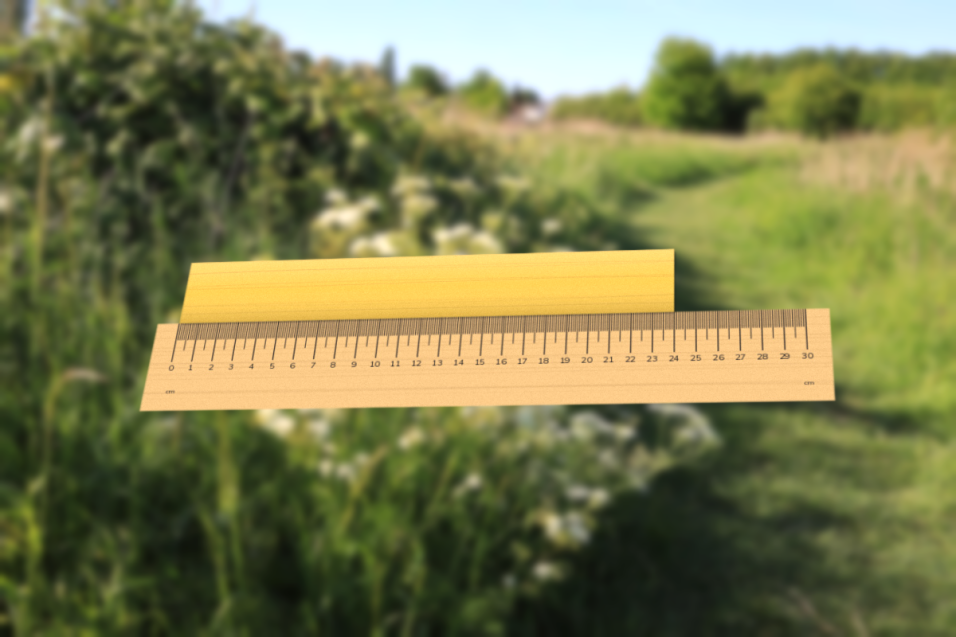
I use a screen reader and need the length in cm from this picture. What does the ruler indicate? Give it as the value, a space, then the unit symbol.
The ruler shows 24 cm
